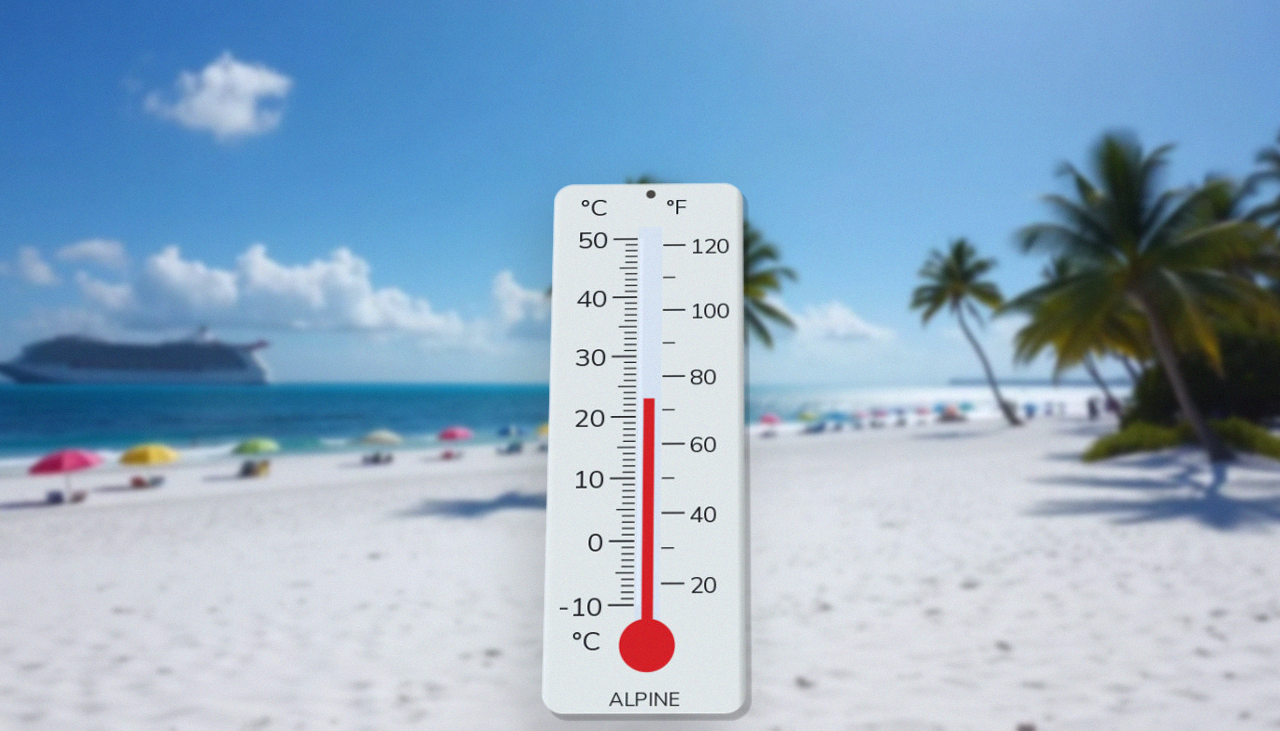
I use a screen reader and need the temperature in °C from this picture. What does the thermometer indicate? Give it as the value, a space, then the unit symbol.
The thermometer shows 23 °C
